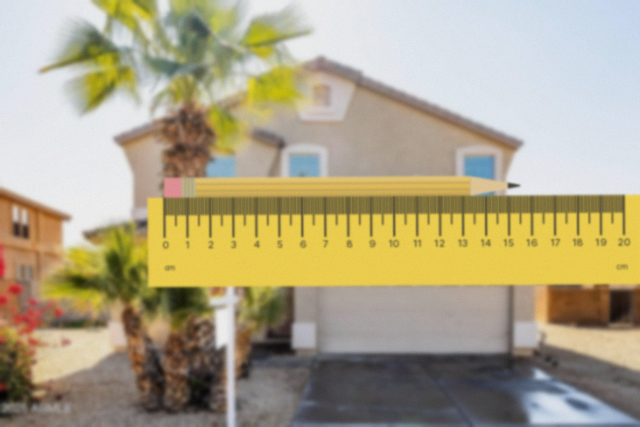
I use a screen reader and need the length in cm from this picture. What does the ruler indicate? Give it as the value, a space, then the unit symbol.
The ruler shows 15.5 cm
